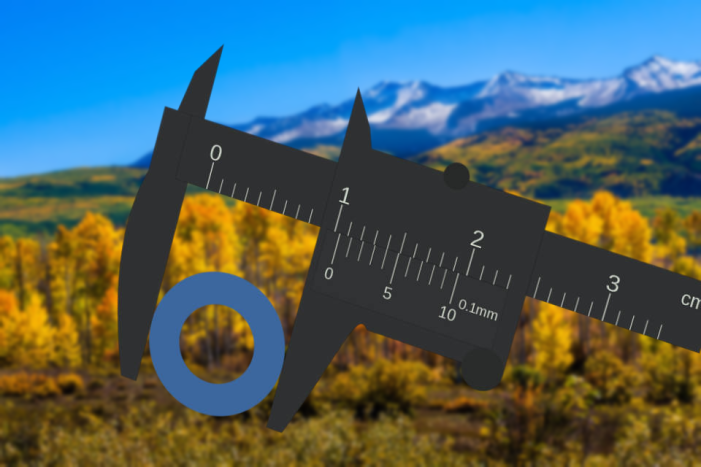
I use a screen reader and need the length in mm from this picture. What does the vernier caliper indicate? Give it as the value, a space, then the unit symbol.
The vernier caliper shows 10.4 mm
